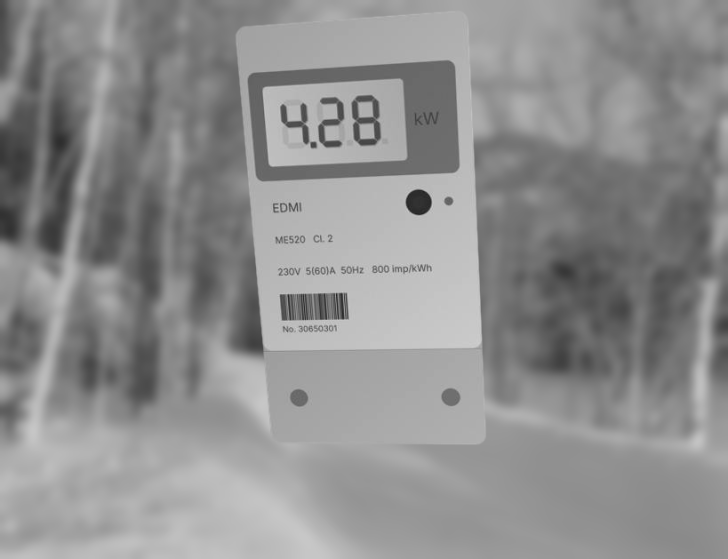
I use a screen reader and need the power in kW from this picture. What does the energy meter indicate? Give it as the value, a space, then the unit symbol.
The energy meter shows 4.28 kW
